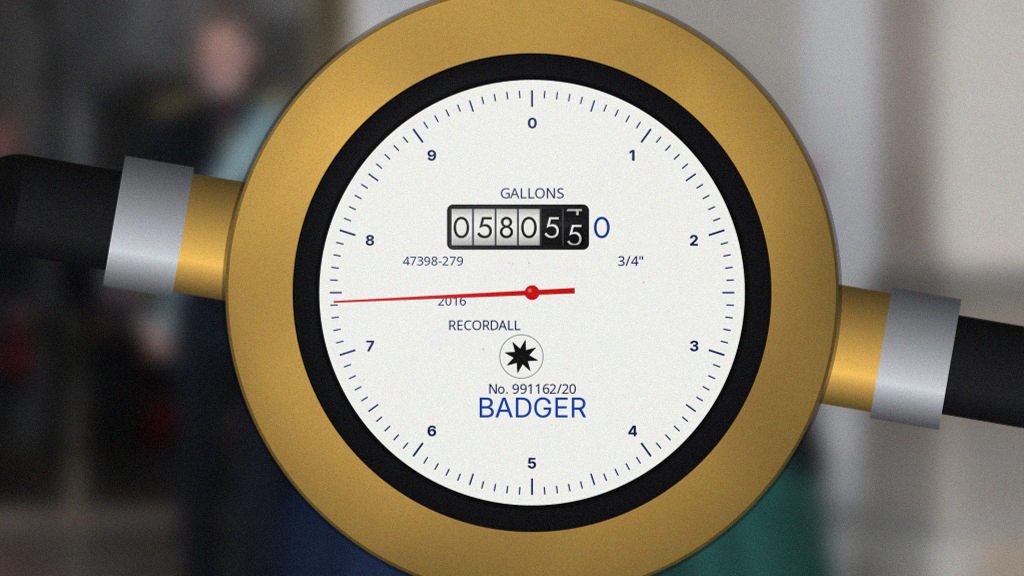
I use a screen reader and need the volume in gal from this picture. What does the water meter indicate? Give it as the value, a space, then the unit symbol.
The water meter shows 580547.4 gal
